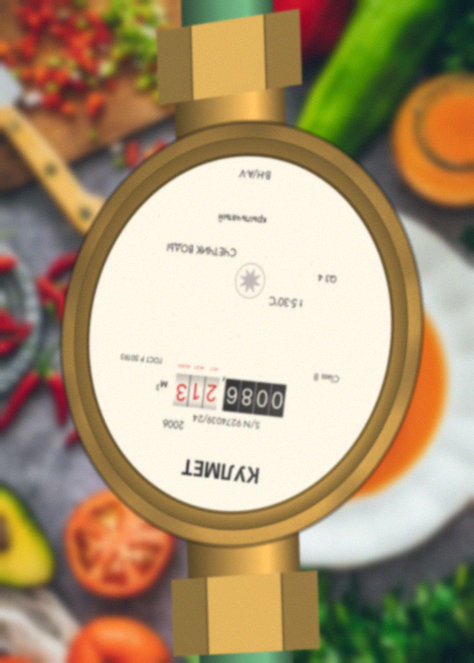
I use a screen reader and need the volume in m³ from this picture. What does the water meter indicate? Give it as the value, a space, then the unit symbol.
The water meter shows 86.213 m³
